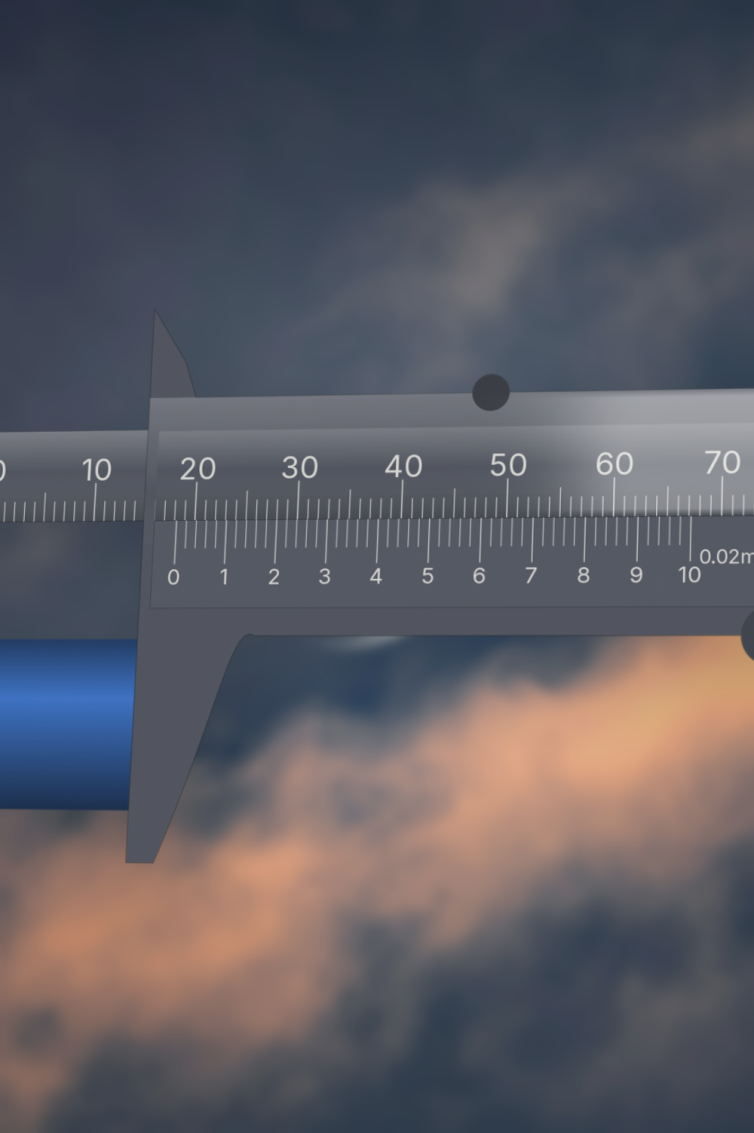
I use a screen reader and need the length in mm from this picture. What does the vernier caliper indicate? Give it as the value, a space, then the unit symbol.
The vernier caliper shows 18.2 mm
